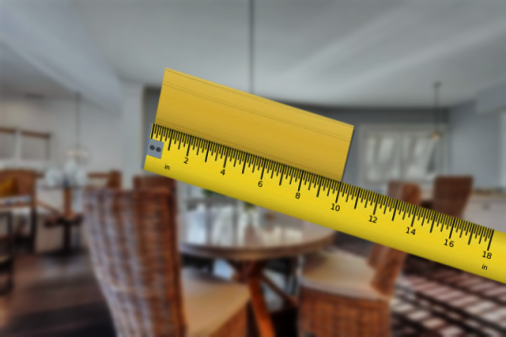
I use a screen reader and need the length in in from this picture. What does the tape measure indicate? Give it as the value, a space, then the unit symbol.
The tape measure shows 10 in
